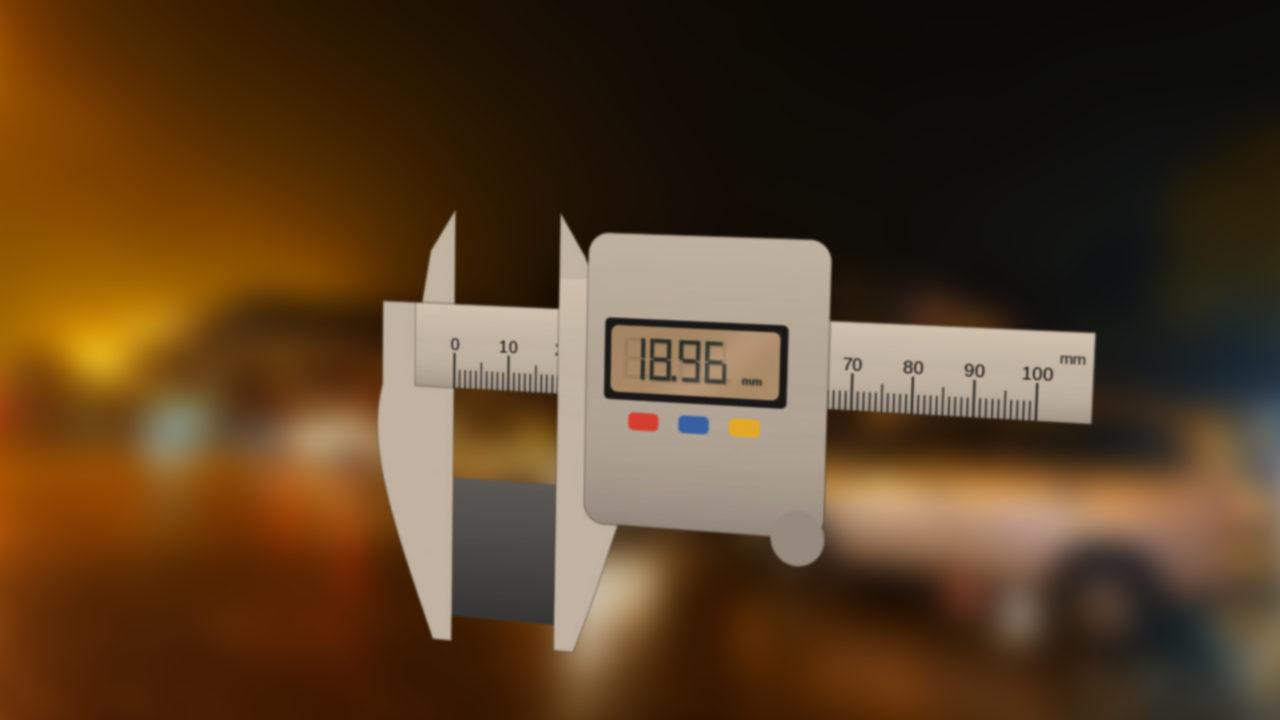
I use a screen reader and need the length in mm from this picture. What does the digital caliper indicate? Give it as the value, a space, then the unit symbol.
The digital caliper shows 18.96 mm
